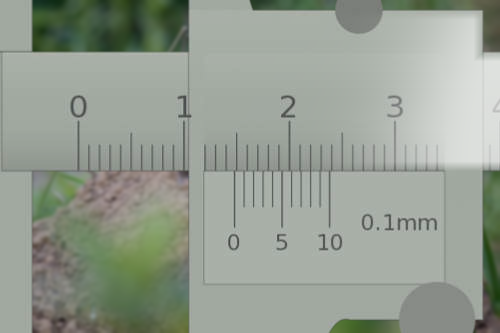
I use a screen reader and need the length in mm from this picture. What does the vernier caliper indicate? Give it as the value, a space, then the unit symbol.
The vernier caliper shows 14.8 mm
